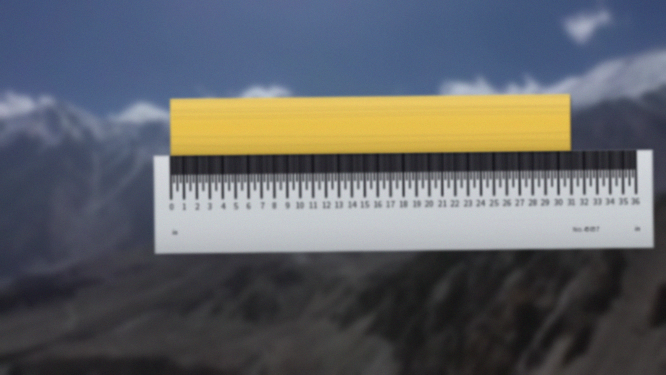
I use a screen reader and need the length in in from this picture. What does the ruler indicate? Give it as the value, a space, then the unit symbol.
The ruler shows 31 in
